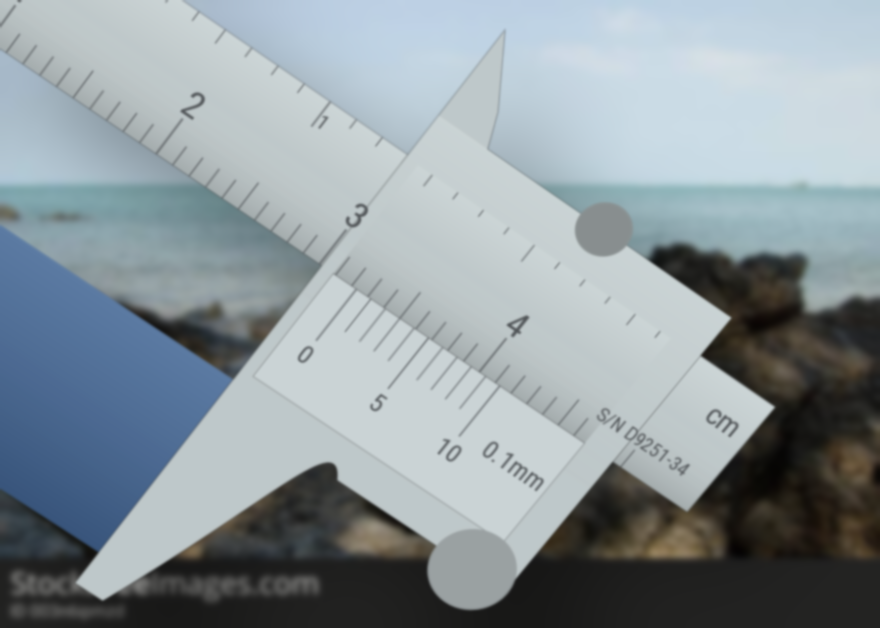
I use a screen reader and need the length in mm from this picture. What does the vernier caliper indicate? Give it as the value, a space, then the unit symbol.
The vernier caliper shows 32.3 mm
